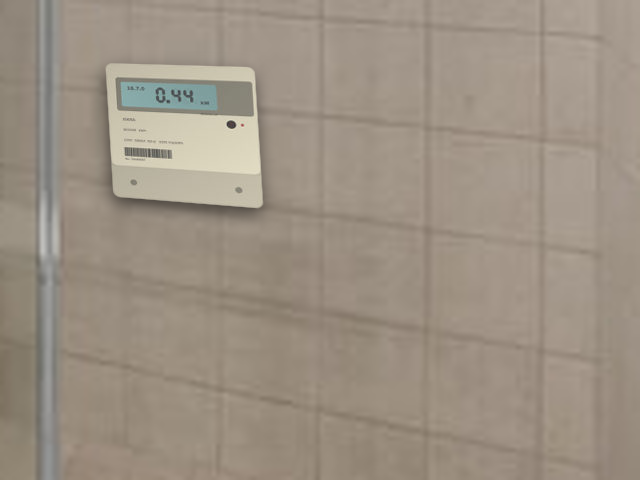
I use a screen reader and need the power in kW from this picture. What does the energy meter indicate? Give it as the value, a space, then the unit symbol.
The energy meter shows 0.44 kW
